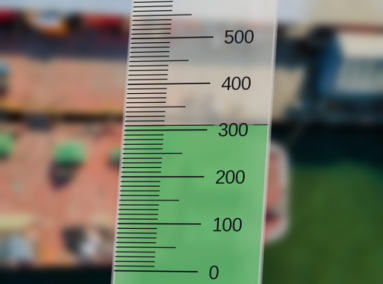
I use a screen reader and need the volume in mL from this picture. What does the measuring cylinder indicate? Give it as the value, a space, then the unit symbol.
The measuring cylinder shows 310 mL
